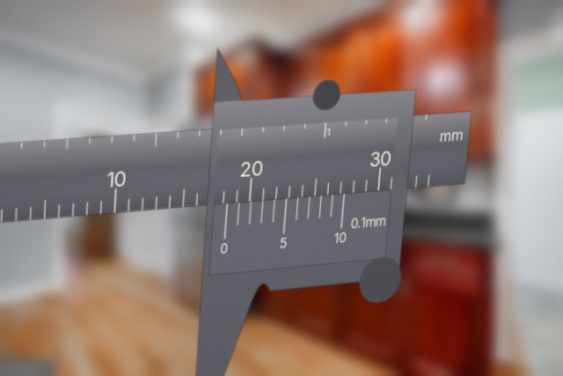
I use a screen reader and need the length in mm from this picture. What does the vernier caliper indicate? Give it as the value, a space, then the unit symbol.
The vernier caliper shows 18.3 mm
